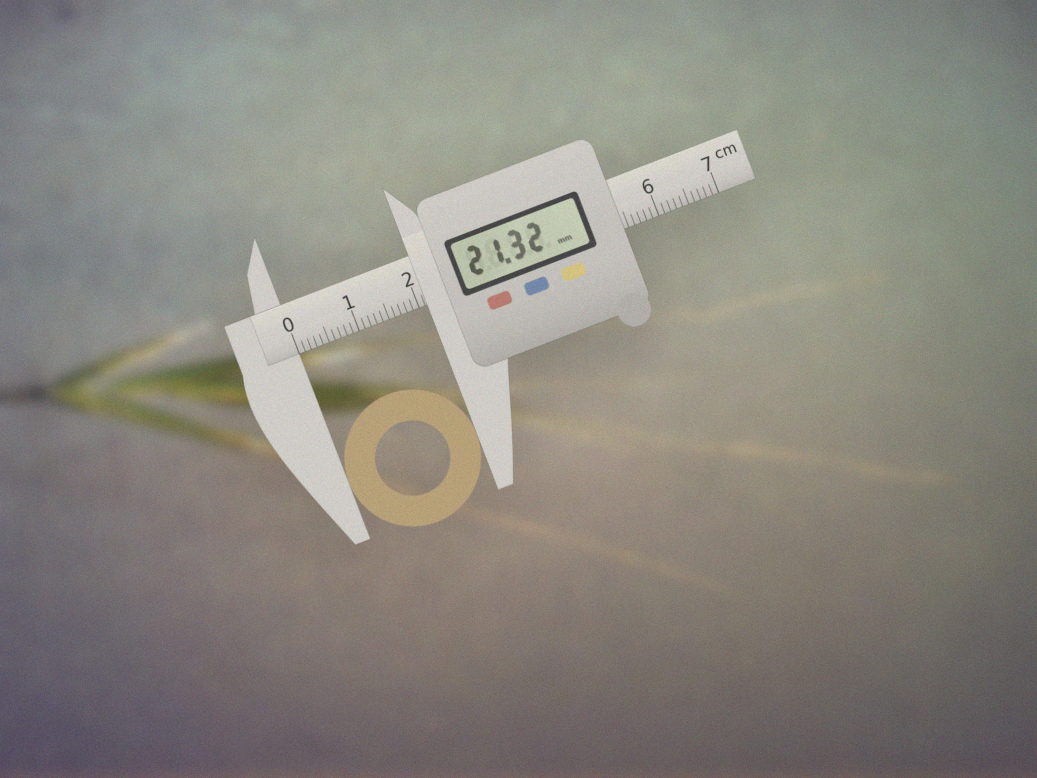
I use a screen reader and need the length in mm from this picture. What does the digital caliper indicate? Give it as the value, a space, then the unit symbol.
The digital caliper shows 21.32 mm
